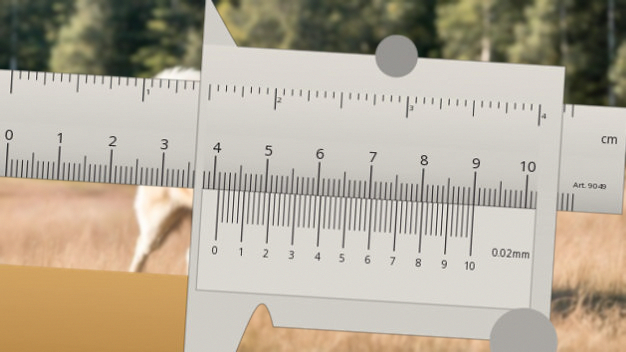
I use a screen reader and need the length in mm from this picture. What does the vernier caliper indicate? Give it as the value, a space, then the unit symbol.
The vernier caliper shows 41.0 mm
